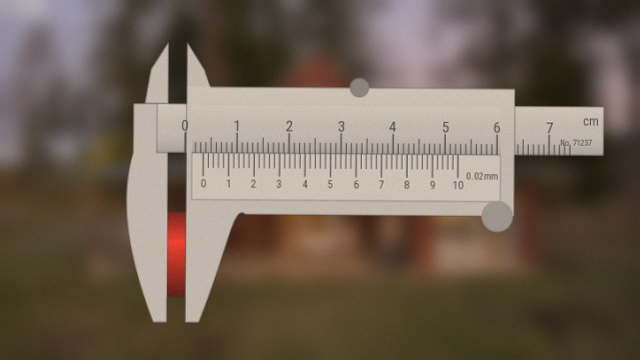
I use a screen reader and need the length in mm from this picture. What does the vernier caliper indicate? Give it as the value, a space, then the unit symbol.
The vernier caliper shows 3.5 mm
